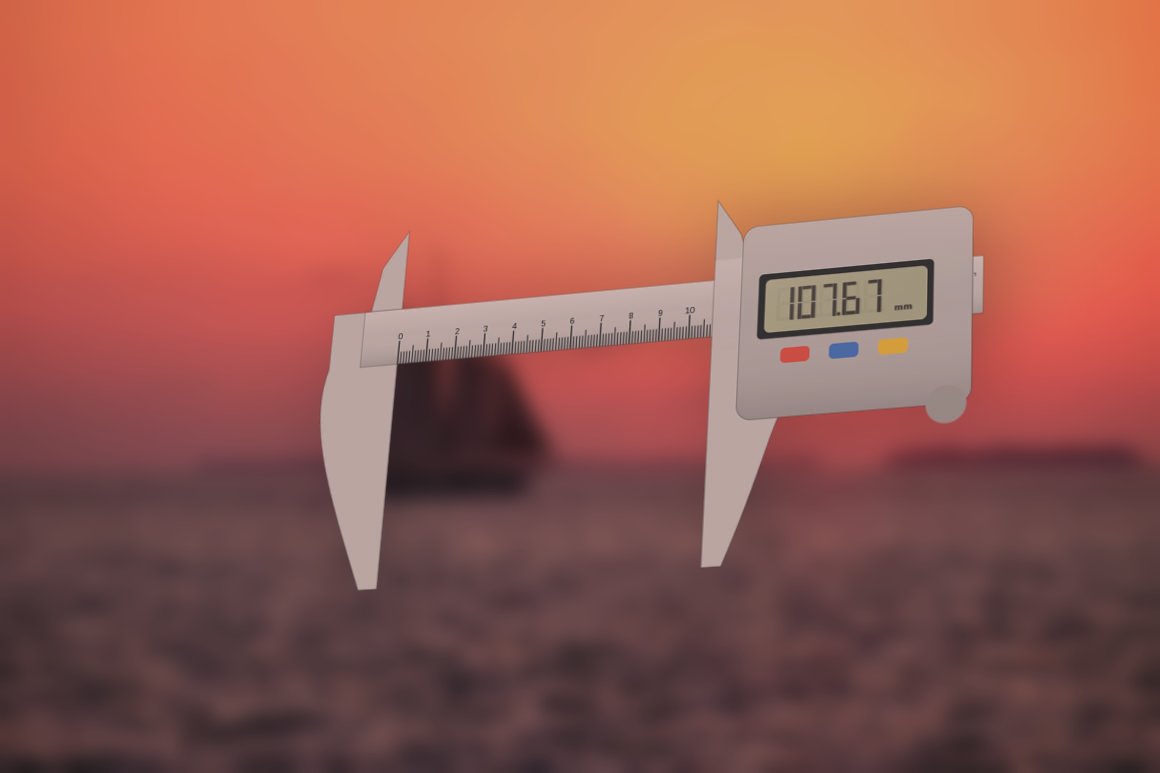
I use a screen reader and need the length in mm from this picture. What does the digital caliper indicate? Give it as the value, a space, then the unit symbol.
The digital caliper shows 107.67 mm
